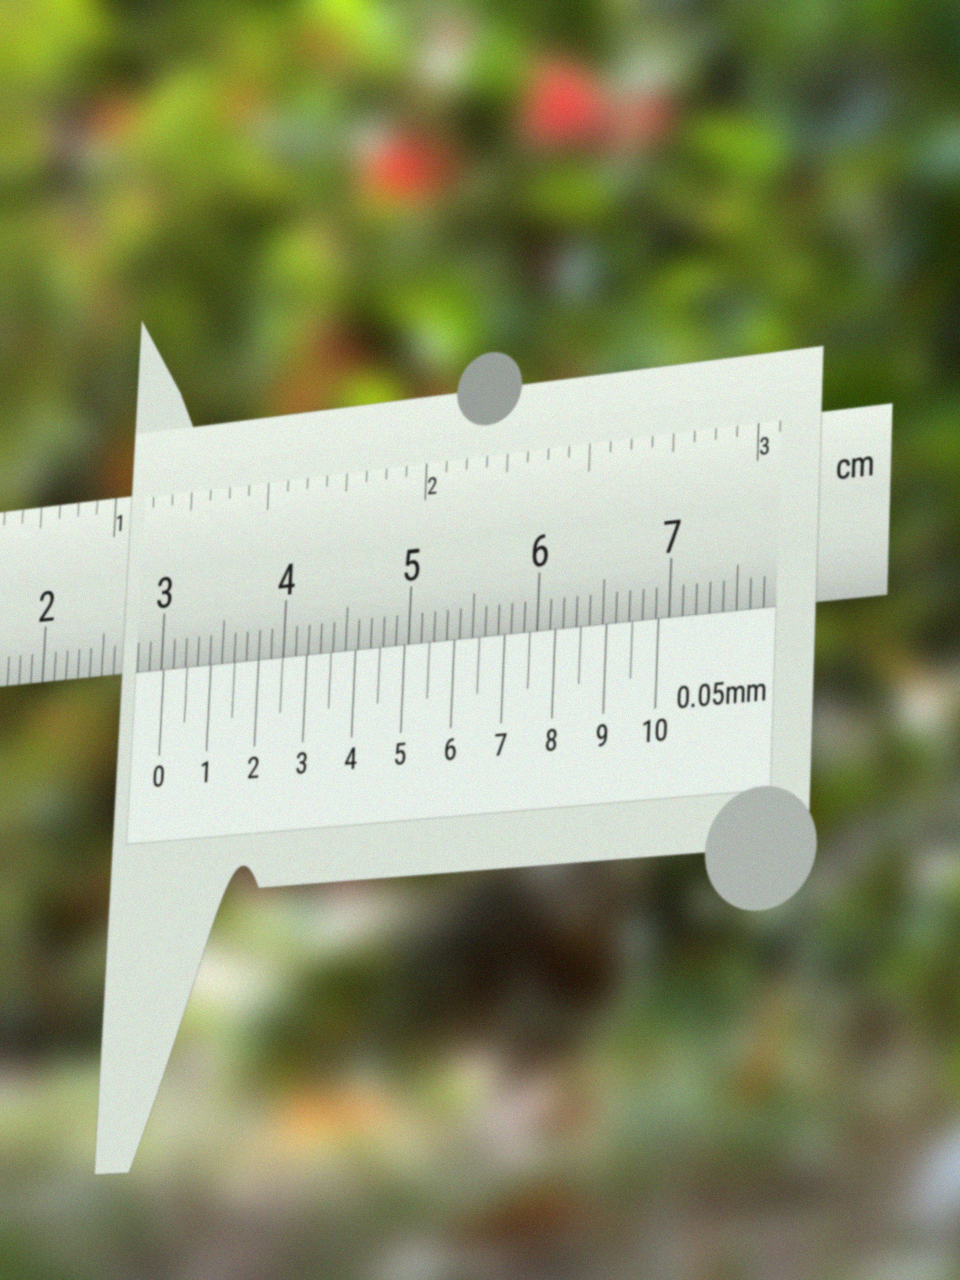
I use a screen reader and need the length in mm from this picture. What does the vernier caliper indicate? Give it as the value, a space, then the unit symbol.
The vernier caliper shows 30.2 mm
